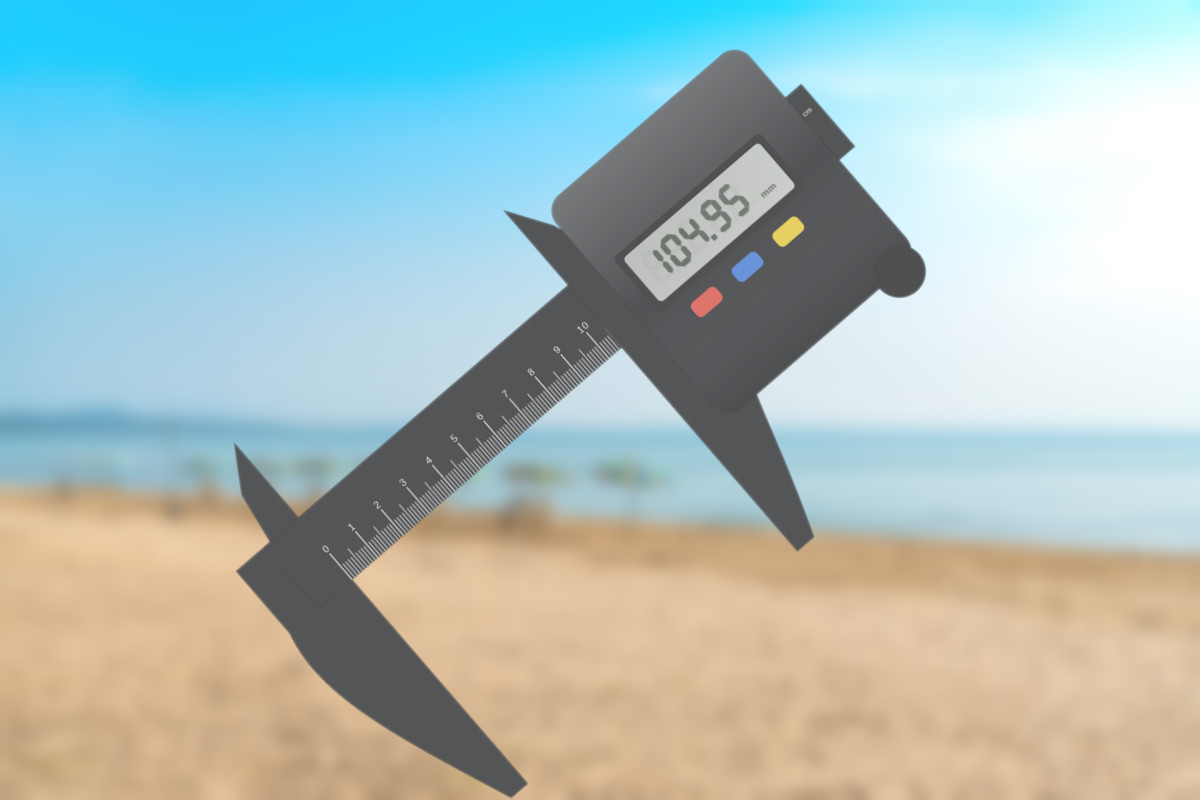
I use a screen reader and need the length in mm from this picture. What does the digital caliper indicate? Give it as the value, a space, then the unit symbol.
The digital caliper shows 104.95 mm
